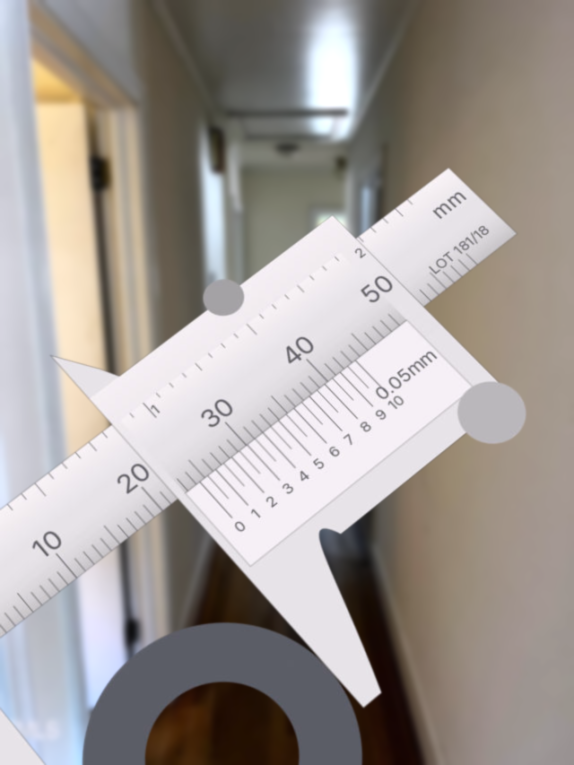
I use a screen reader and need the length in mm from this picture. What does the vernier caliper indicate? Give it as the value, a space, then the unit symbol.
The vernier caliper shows 24.4 mm
